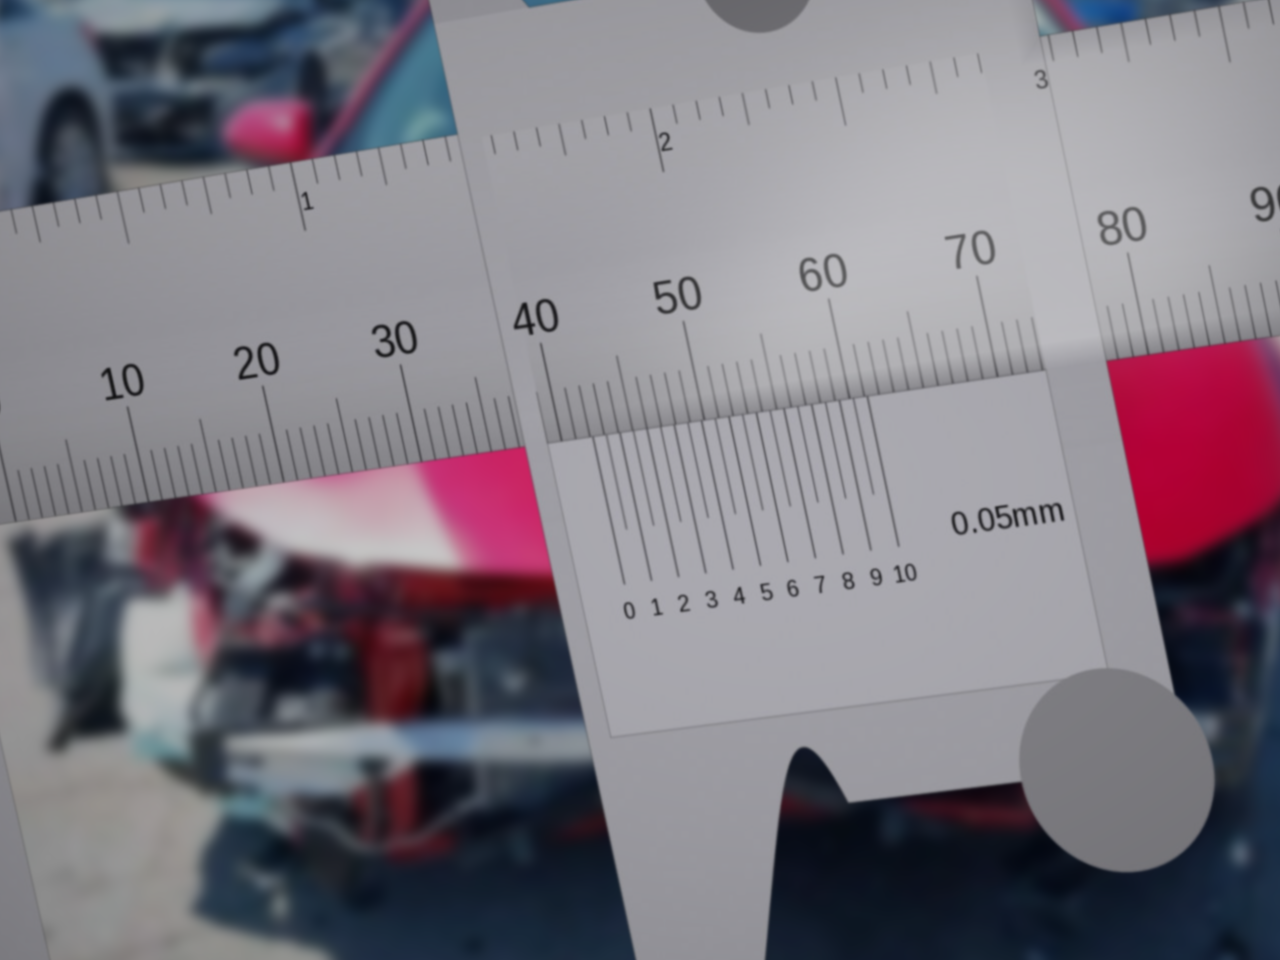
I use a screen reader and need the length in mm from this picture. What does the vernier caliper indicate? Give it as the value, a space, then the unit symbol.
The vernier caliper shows 42.2 mm
